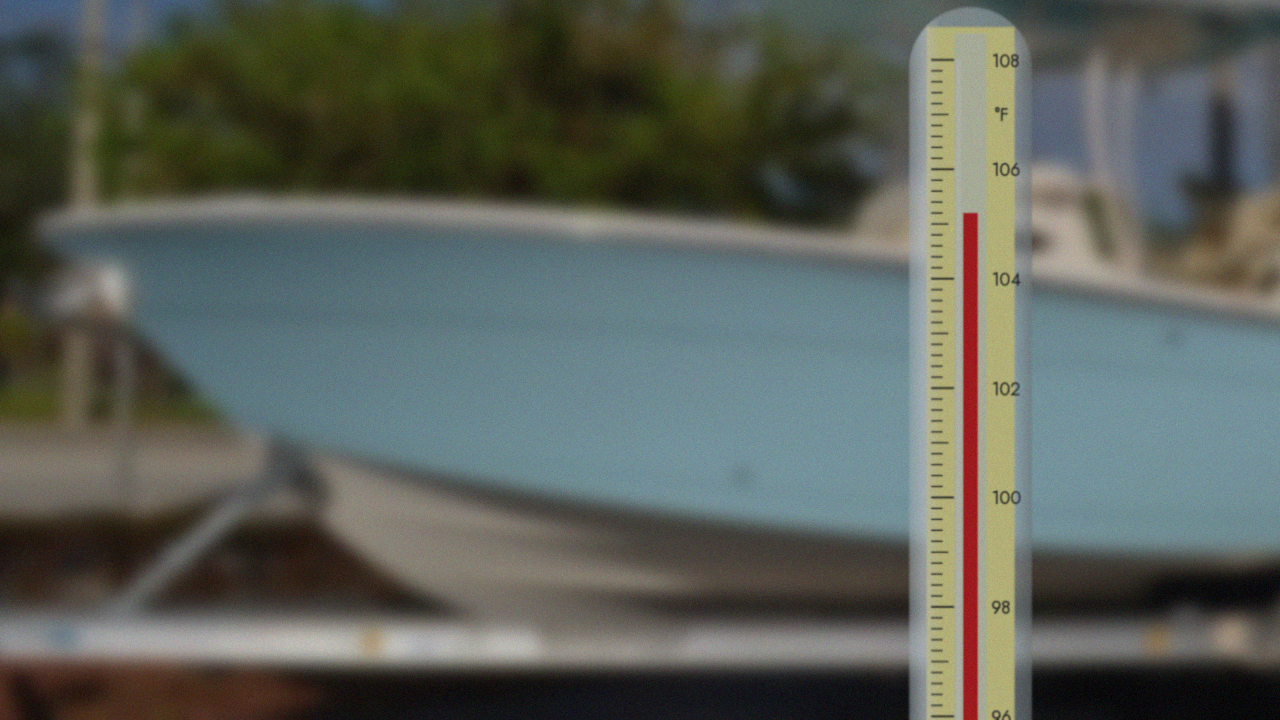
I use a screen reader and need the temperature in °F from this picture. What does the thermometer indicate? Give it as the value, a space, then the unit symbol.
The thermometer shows 105.2 °F
